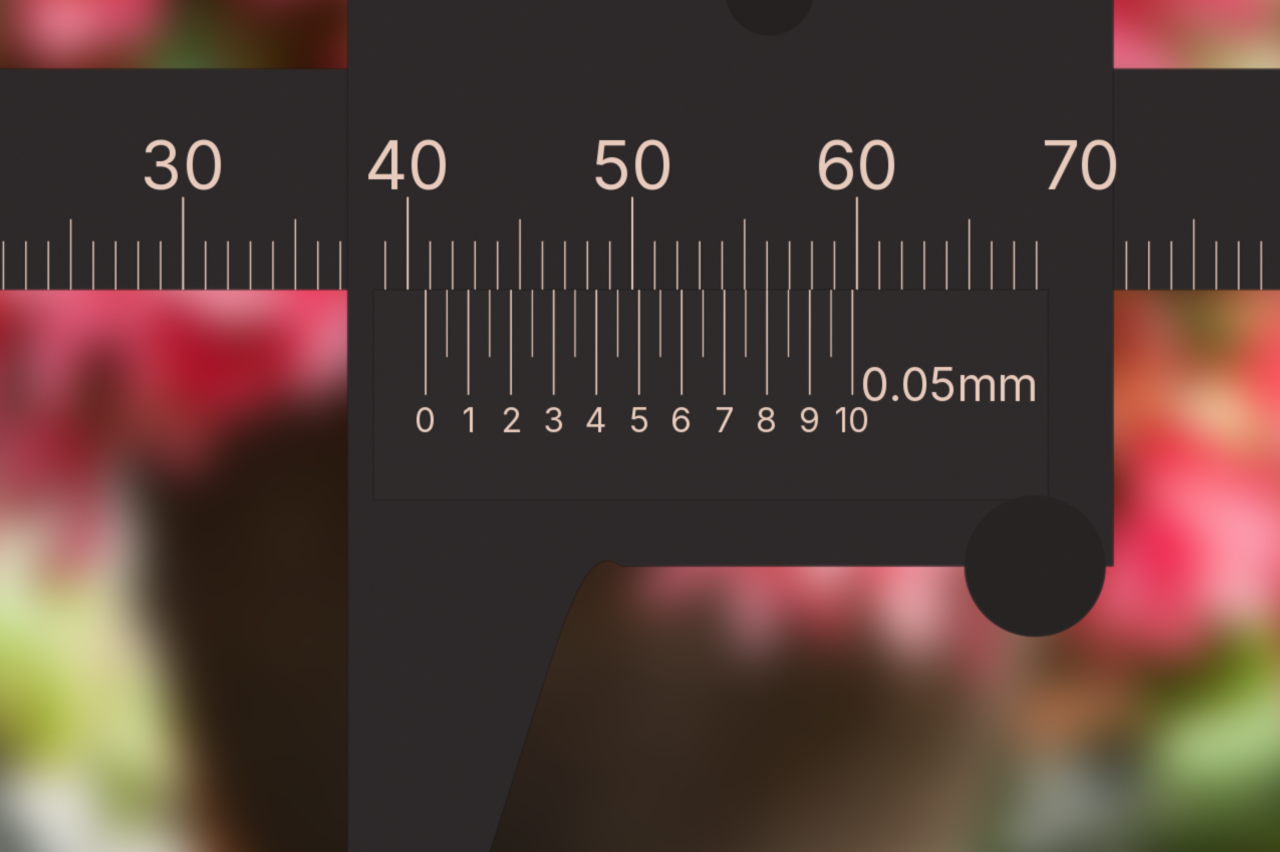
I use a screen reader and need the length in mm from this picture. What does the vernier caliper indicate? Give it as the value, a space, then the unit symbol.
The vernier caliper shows 40.8 mm
